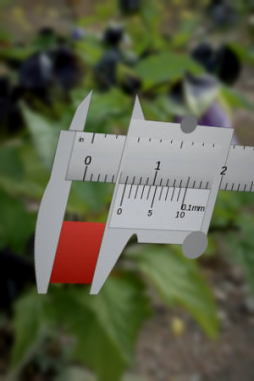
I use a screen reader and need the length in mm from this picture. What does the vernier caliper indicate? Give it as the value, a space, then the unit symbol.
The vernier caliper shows 6.0 mm
